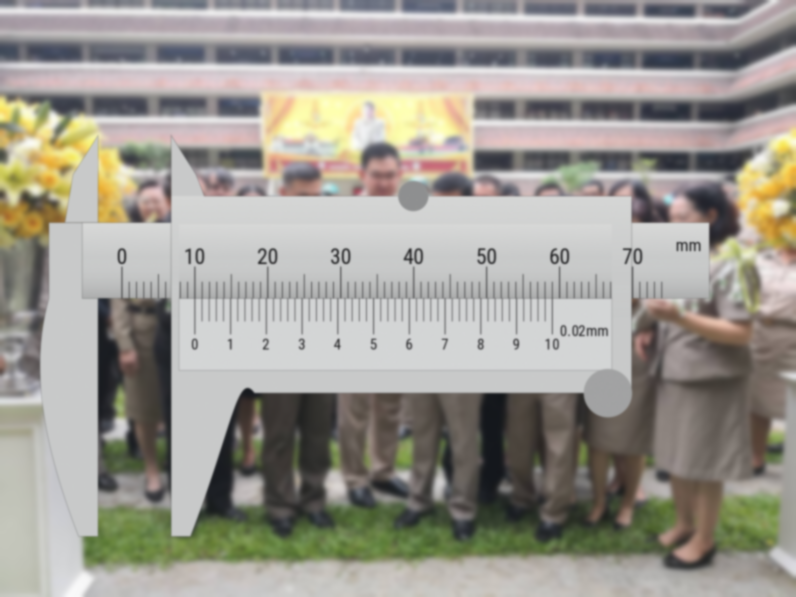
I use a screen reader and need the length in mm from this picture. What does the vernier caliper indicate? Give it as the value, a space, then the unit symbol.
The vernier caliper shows 10.0 mm
